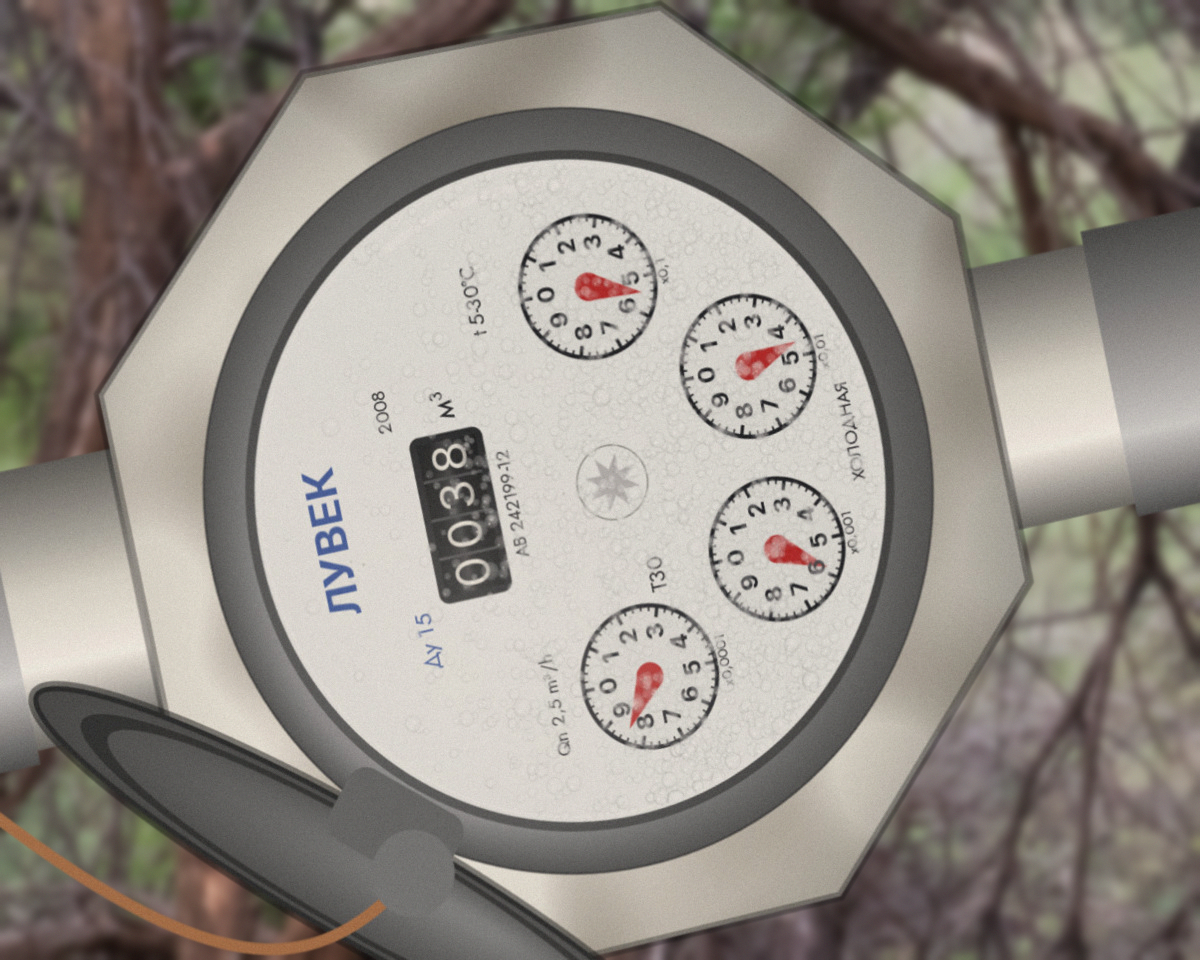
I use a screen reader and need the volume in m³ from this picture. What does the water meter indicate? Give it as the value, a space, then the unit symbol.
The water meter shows 38.5458 m³
